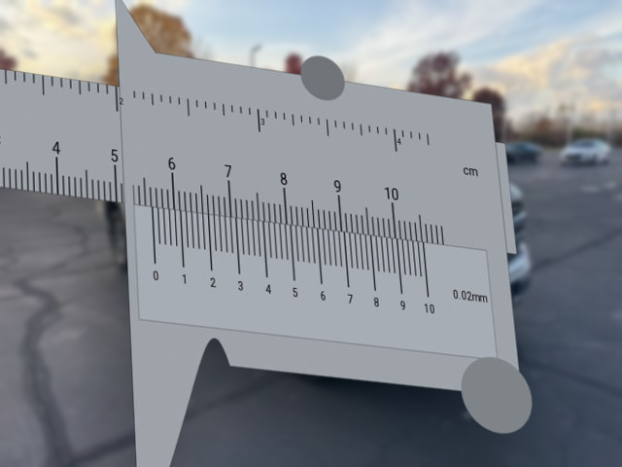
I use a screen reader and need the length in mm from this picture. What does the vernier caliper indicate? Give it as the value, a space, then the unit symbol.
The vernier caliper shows 56.2 mm
